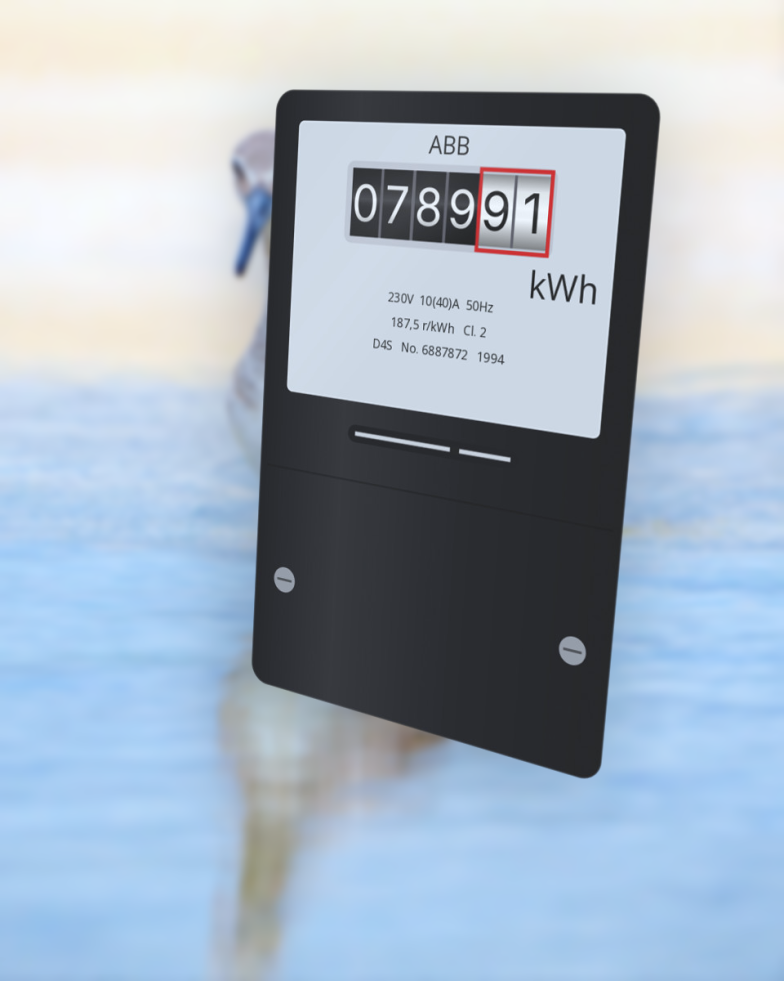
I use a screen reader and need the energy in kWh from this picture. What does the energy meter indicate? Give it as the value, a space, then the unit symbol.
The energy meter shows 789.91 kWh
